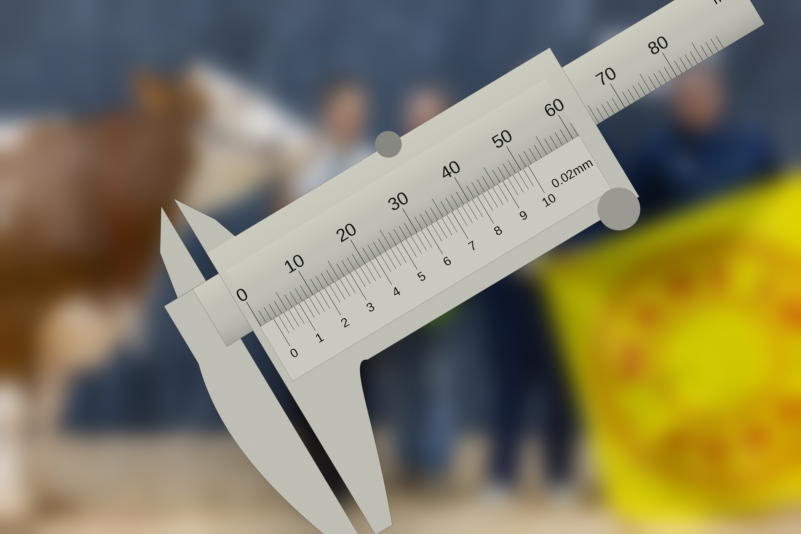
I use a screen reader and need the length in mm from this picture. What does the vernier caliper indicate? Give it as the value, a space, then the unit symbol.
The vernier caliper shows 2.4 mm
